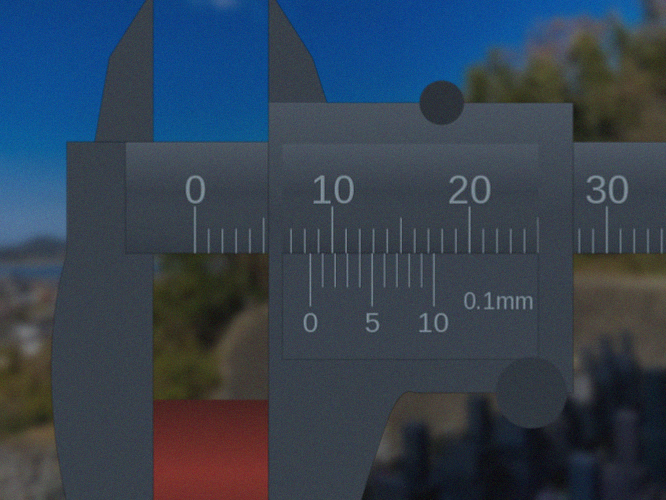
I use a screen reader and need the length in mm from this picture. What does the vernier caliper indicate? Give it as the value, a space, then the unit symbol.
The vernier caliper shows 8.4 mm
